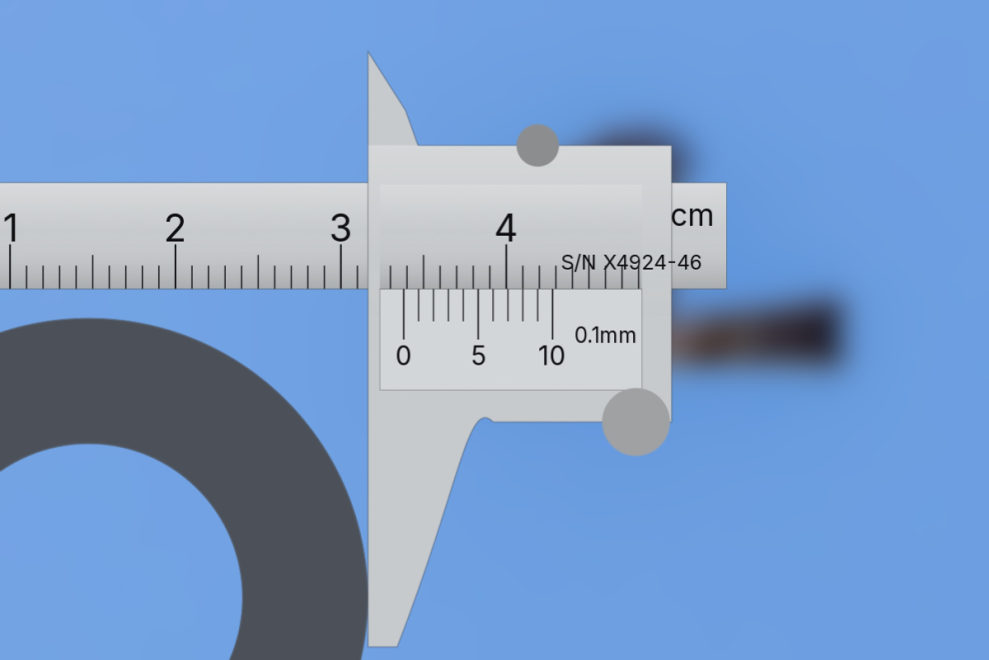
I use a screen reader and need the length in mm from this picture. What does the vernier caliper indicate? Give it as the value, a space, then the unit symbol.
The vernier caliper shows 33.8 mm
